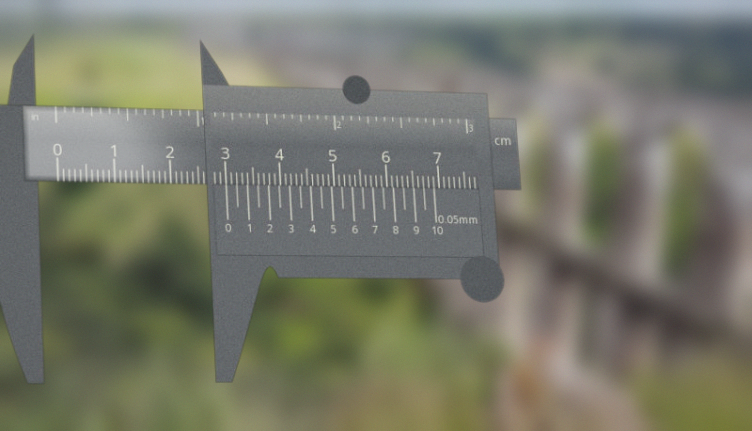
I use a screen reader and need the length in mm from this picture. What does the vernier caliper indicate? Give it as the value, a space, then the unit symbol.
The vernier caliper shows 30.0 mm
